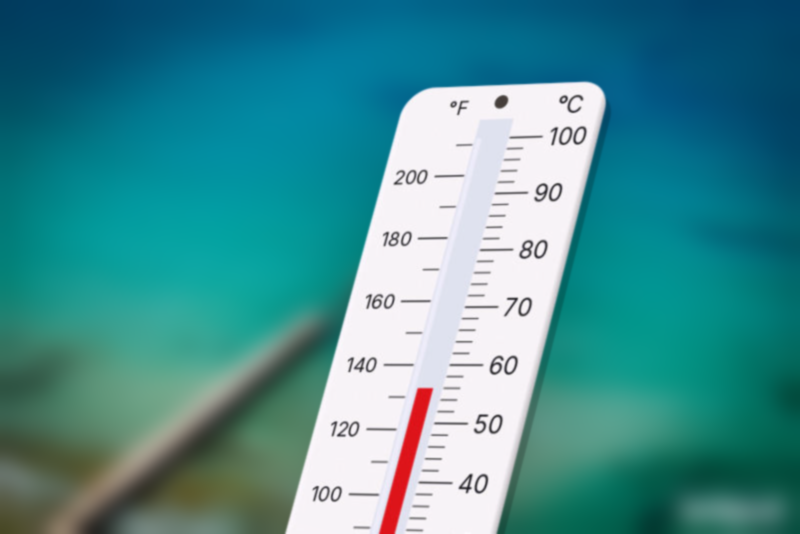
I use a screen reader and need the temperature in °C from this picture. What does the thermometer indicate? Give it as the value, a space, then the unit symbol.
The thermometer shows 56 °C
